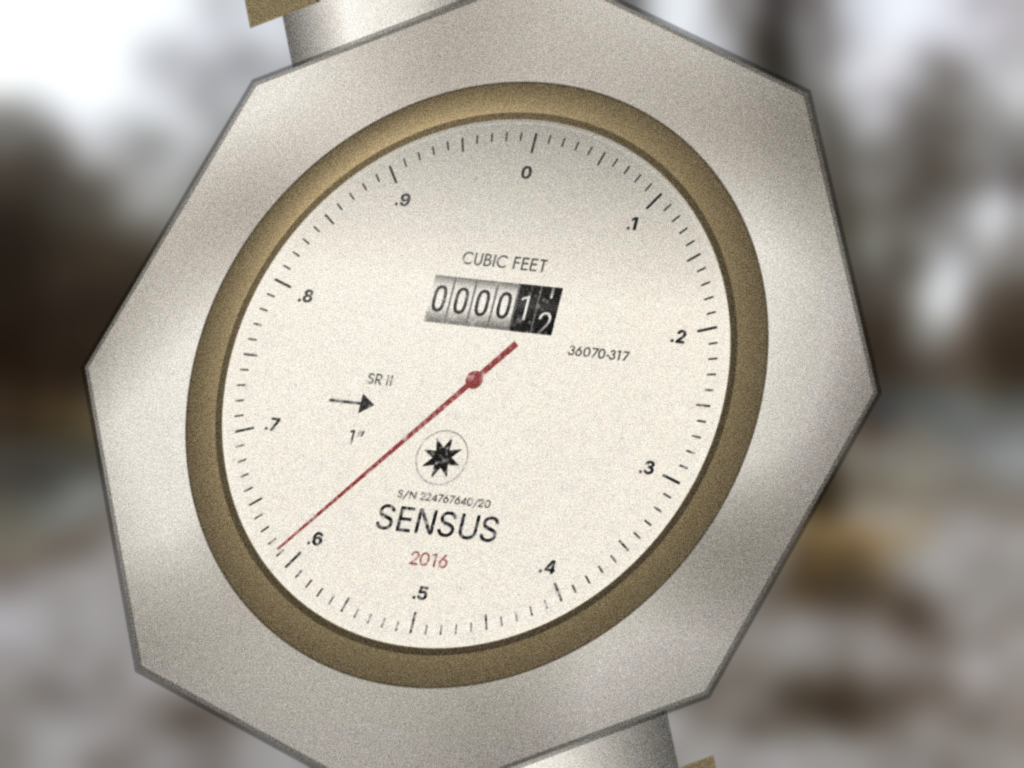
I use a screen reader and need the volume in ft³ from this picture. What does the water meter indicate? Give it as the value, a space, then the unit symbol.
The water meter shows 11.61 ft³
